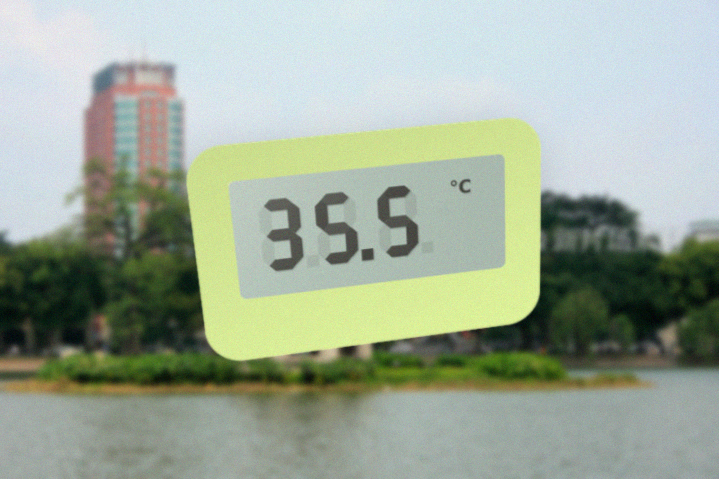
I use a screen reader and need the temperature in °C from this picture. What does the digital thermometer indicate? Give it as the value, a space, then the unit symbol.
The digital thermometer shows 35.5 °C
